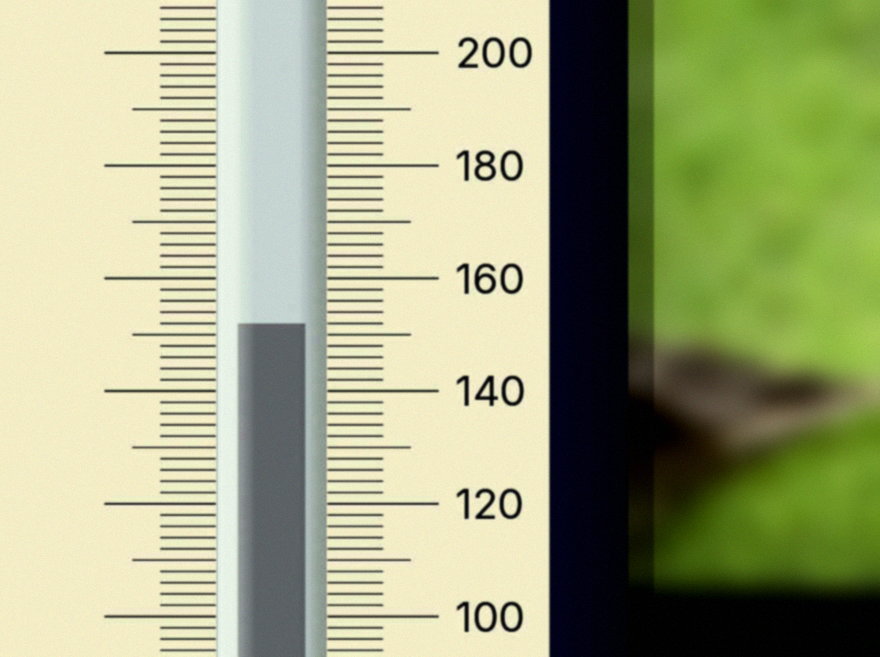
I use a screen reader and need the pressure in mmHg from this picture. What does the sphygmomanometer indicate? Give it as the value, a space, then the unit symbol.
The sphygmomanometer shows 152 mmHg
